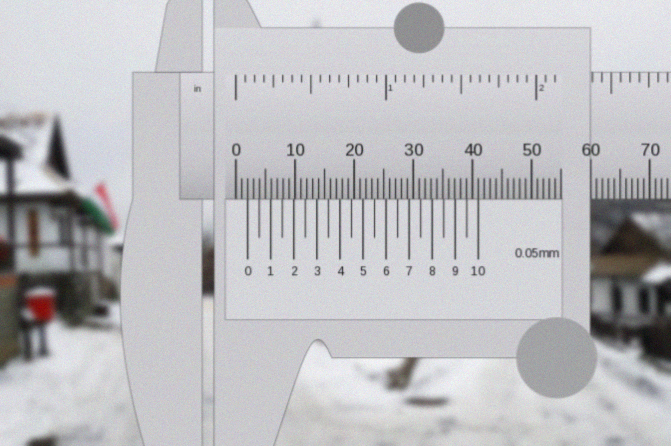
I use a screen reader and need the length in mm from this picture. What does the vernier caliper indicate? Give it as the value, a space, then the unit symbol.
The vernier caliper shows 2.0 mm
